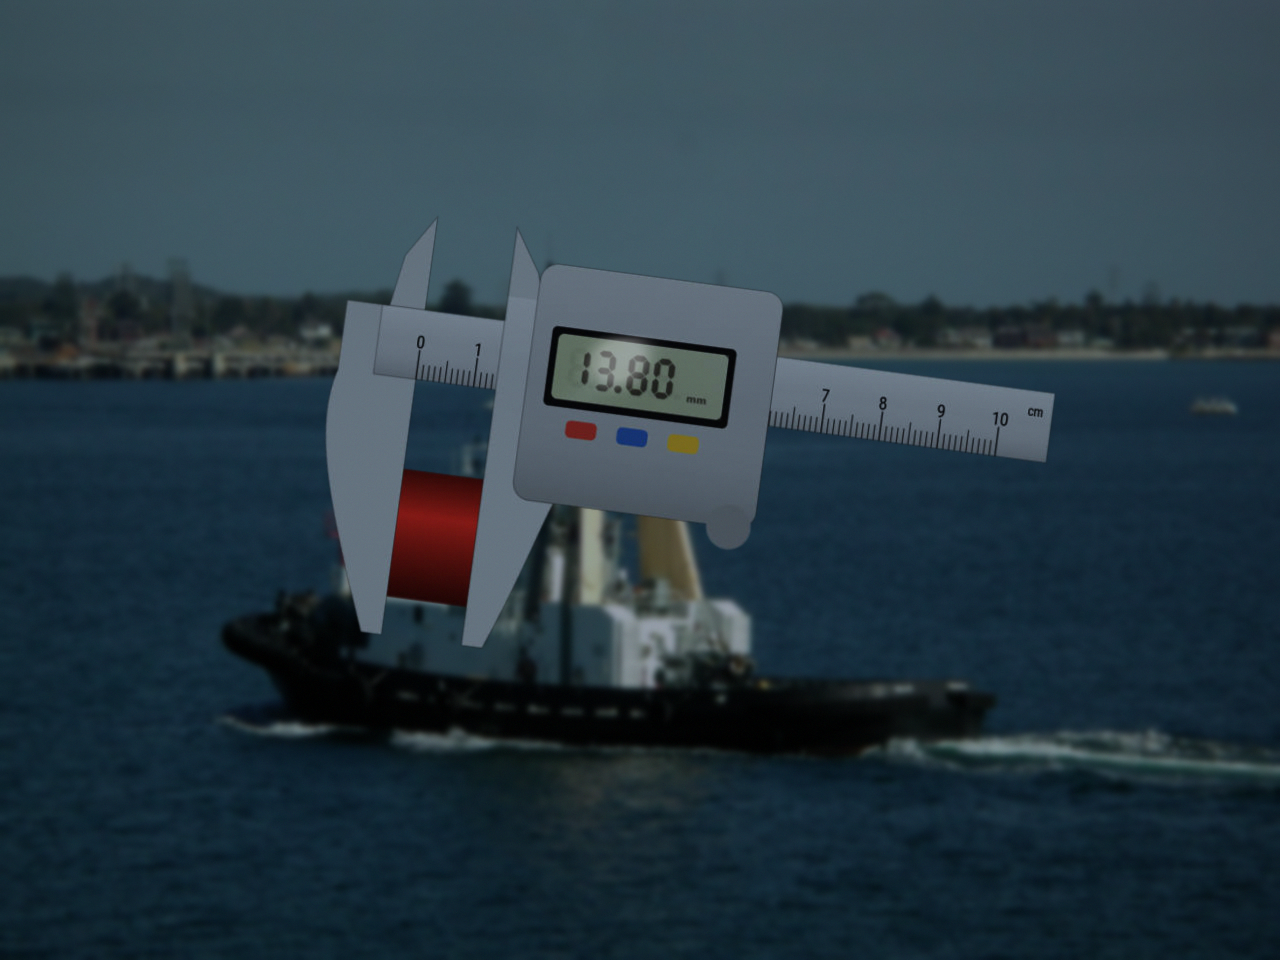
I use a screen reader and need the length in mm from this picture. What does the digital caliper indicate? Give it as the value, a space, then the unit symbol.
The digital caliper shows 13.80 mm
